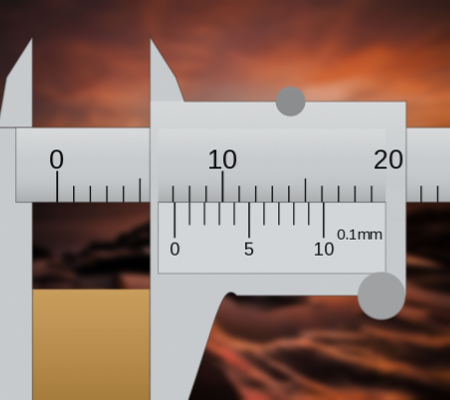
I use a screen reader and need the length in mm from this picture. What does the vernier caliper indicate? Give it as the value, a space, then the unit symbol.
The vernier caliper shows 7.1 mm
